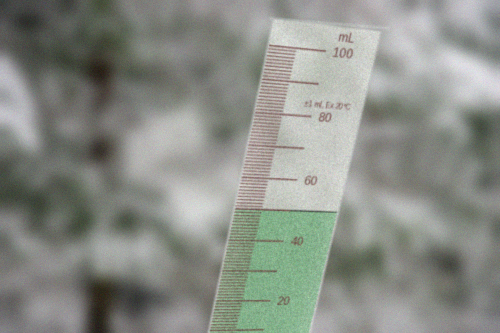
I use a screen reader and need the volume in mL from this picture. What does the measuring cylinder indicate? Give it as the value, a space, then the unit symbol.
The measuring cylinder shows 50 mL
